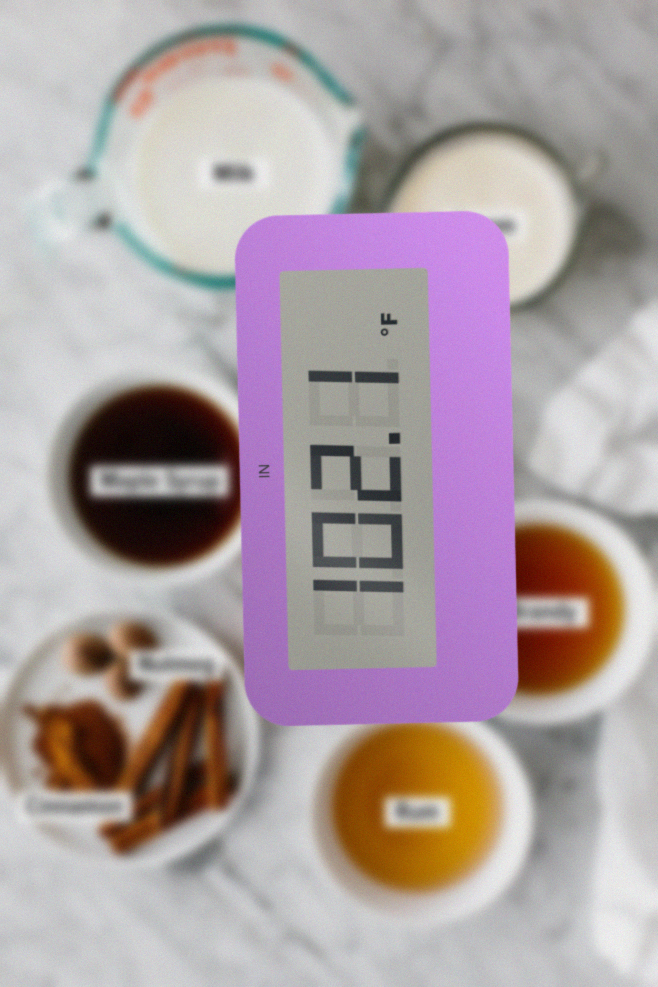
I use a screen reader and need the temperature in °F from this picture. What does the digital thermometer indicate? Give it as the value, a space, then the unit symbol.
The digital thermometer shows 102.1 °F
